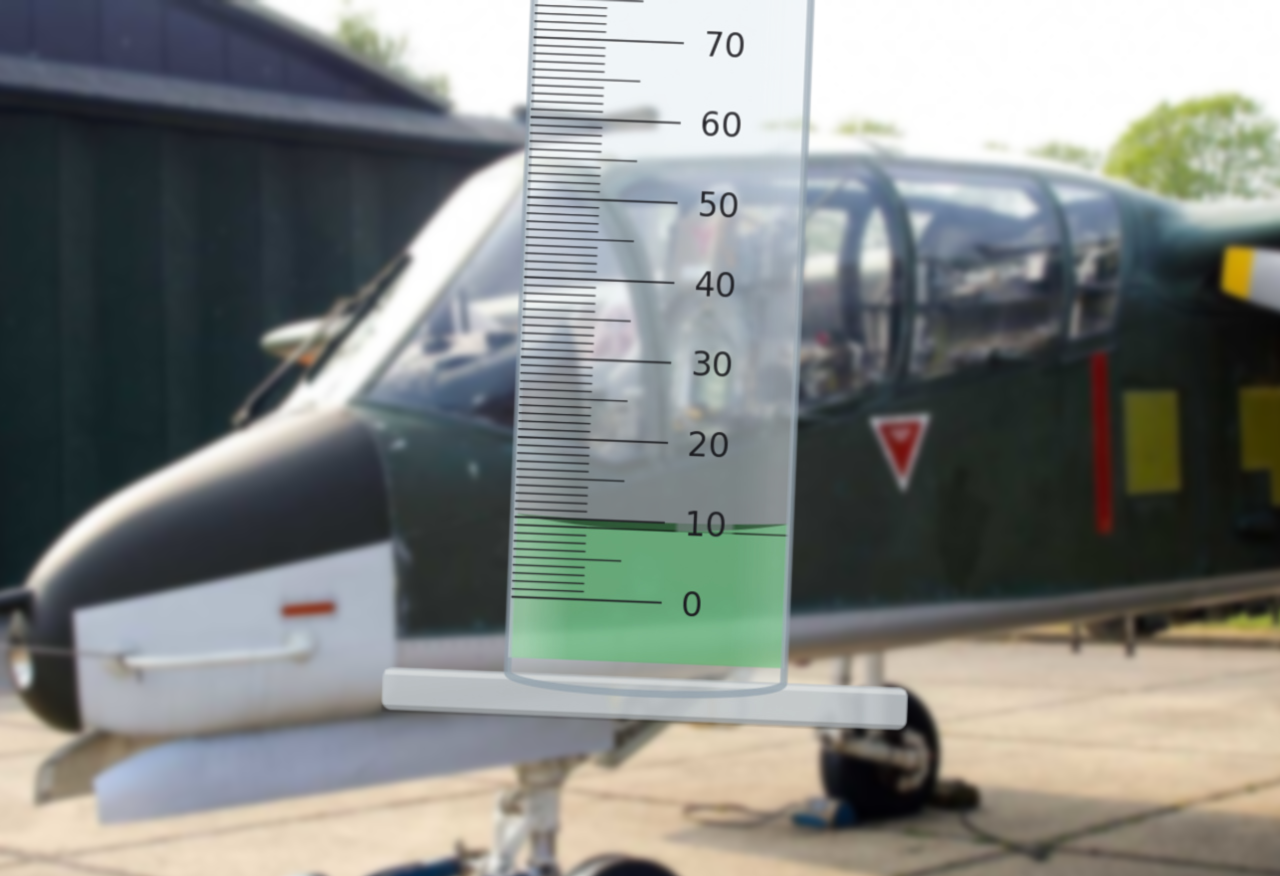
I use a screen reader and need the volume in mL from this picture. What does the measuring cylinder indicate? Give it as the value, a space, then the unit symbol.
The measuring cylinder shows 9 mL
